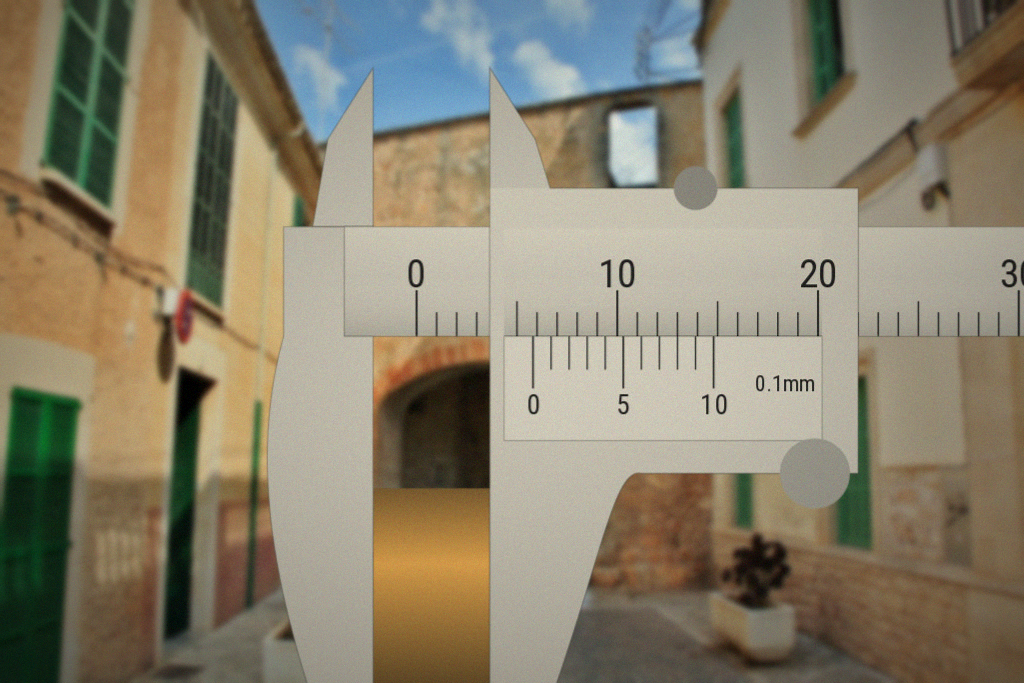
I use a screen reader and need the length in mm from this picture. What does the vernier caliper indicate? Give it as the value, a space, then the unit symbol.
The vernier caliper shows 5.8 mm
